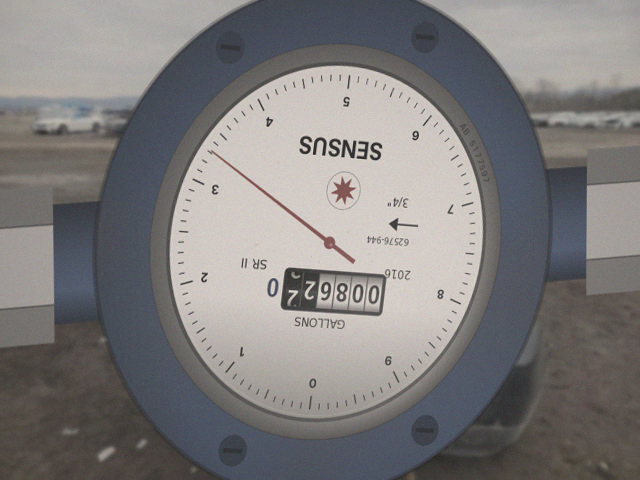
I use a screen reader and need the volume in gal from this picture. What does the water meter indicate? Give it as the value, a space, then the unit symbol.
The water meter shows 86223.3 gal
